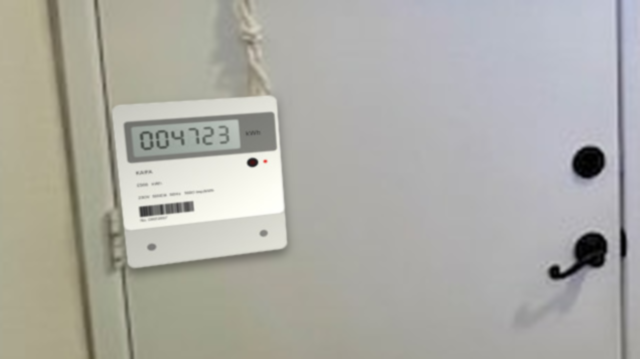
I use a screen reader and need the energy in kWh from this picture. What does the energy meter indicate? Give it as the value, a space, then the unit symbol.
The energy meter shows 4723 kWh
